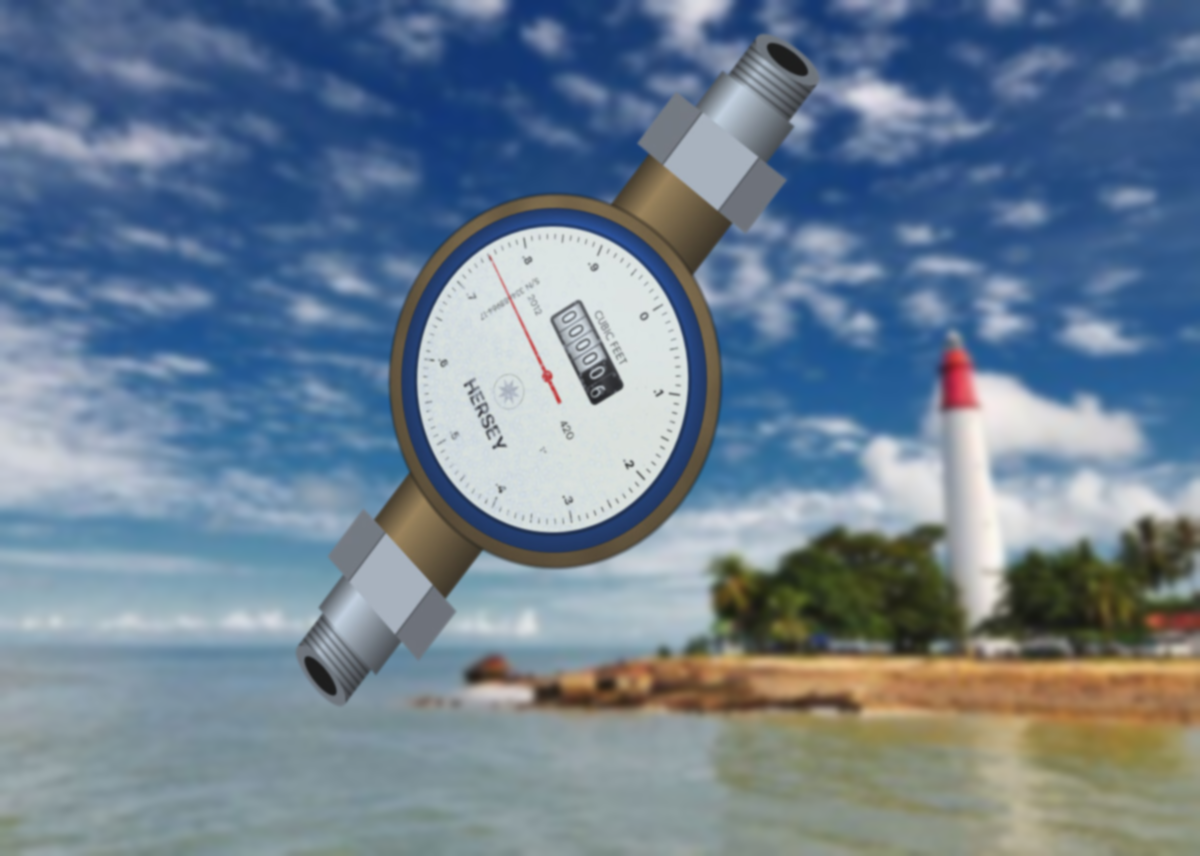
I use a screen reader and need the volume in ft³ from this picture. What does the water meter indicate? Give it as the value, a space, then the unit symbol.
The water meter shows 5.75 ft³
